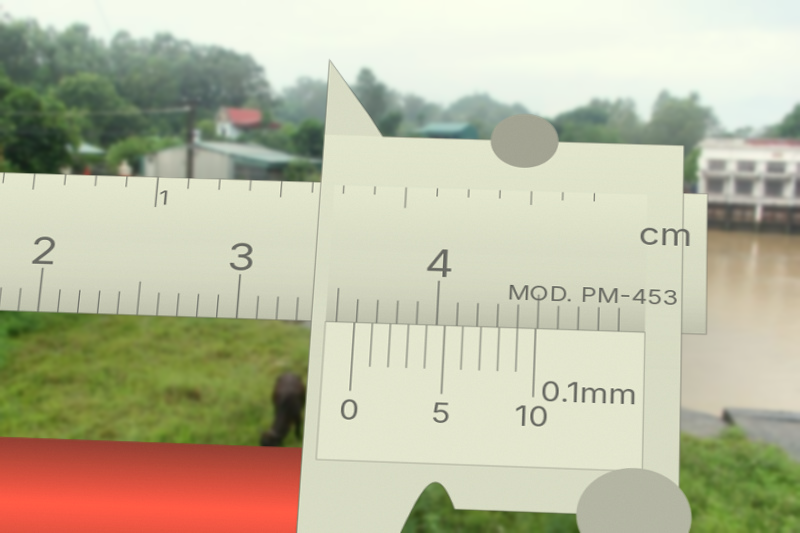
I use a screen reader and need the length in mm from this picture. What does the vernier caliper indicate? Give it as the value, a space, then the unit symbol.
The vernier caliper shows 35.9 mm
